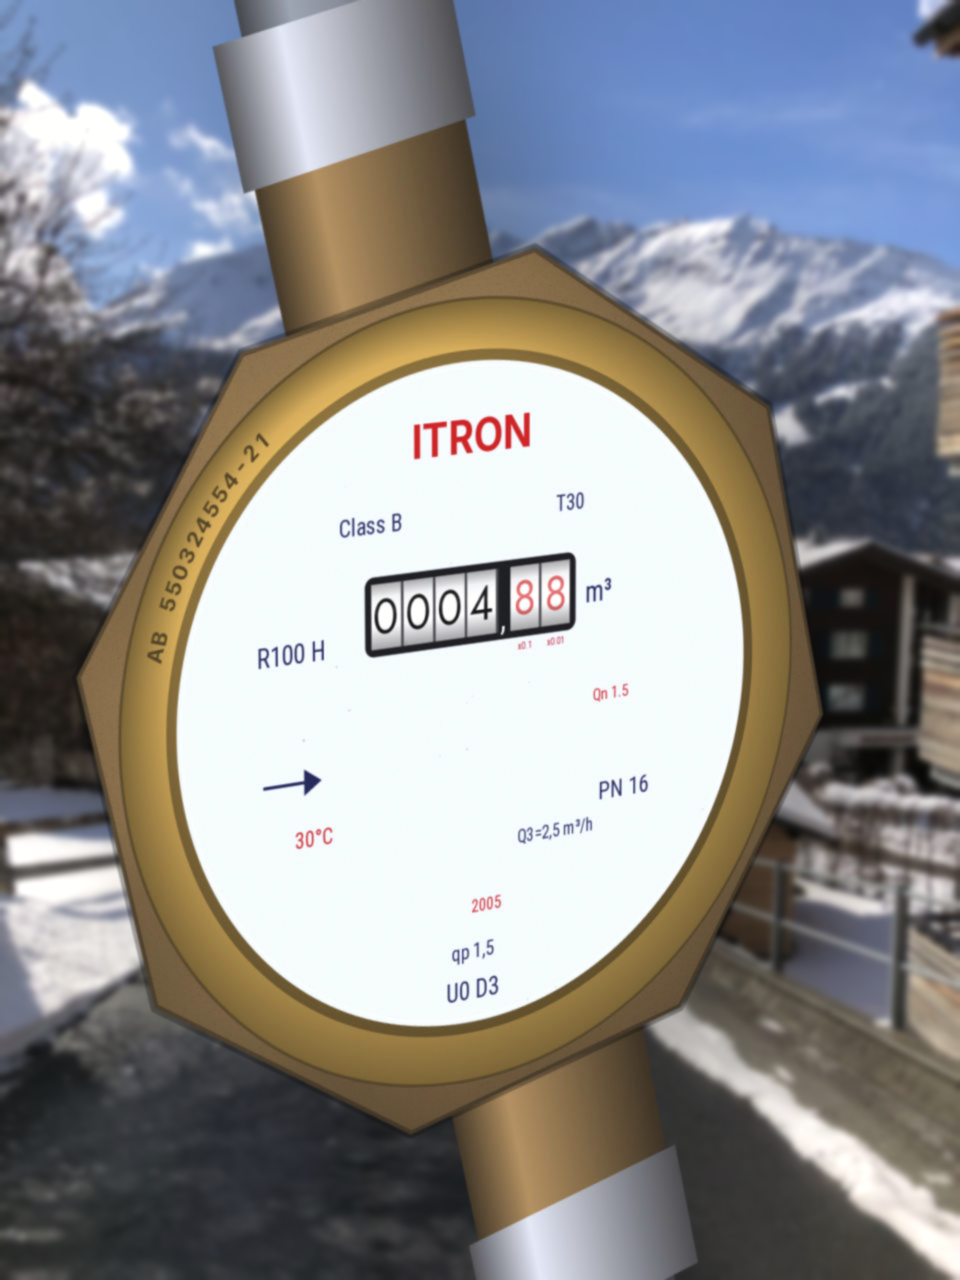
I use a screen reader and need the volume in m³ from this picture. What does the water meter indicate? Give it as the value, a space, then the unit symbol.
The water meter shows 4.88 m³
